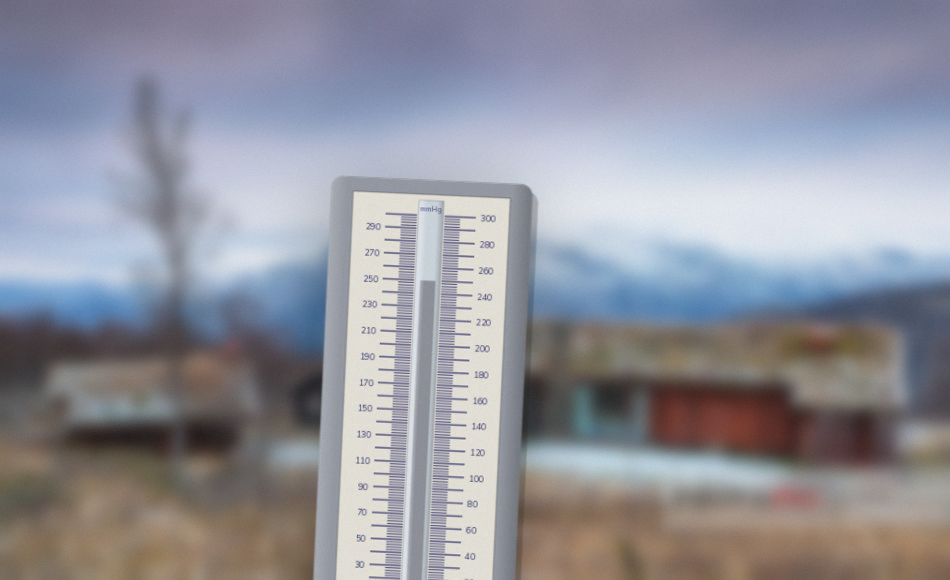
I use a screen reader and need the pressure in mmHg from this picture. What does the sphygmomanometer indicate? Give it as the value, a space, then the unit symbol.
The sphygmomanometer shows 250 mmHg
